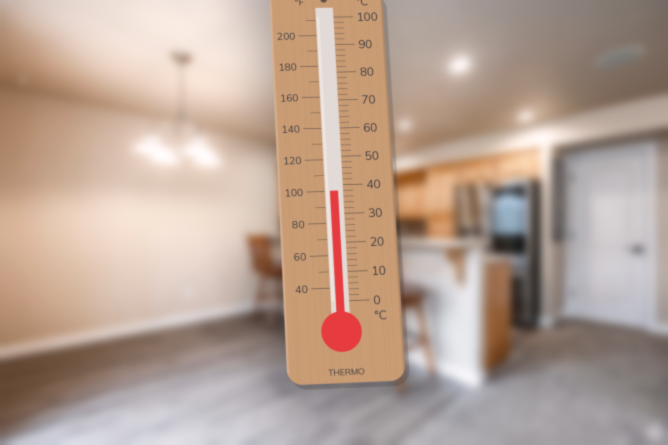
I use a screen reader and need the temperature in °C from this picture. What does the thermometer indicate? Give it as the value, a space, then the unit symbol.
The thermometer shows 38 °C
